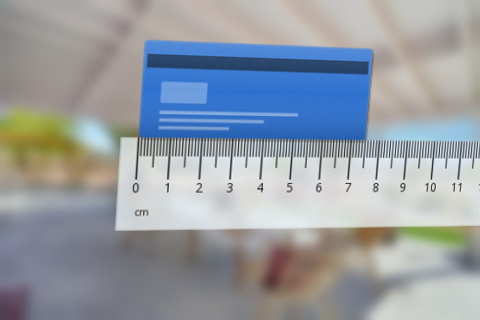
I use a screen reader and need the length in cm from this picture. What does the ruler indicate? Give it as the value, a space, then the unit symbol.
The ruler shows 7.5 cm
